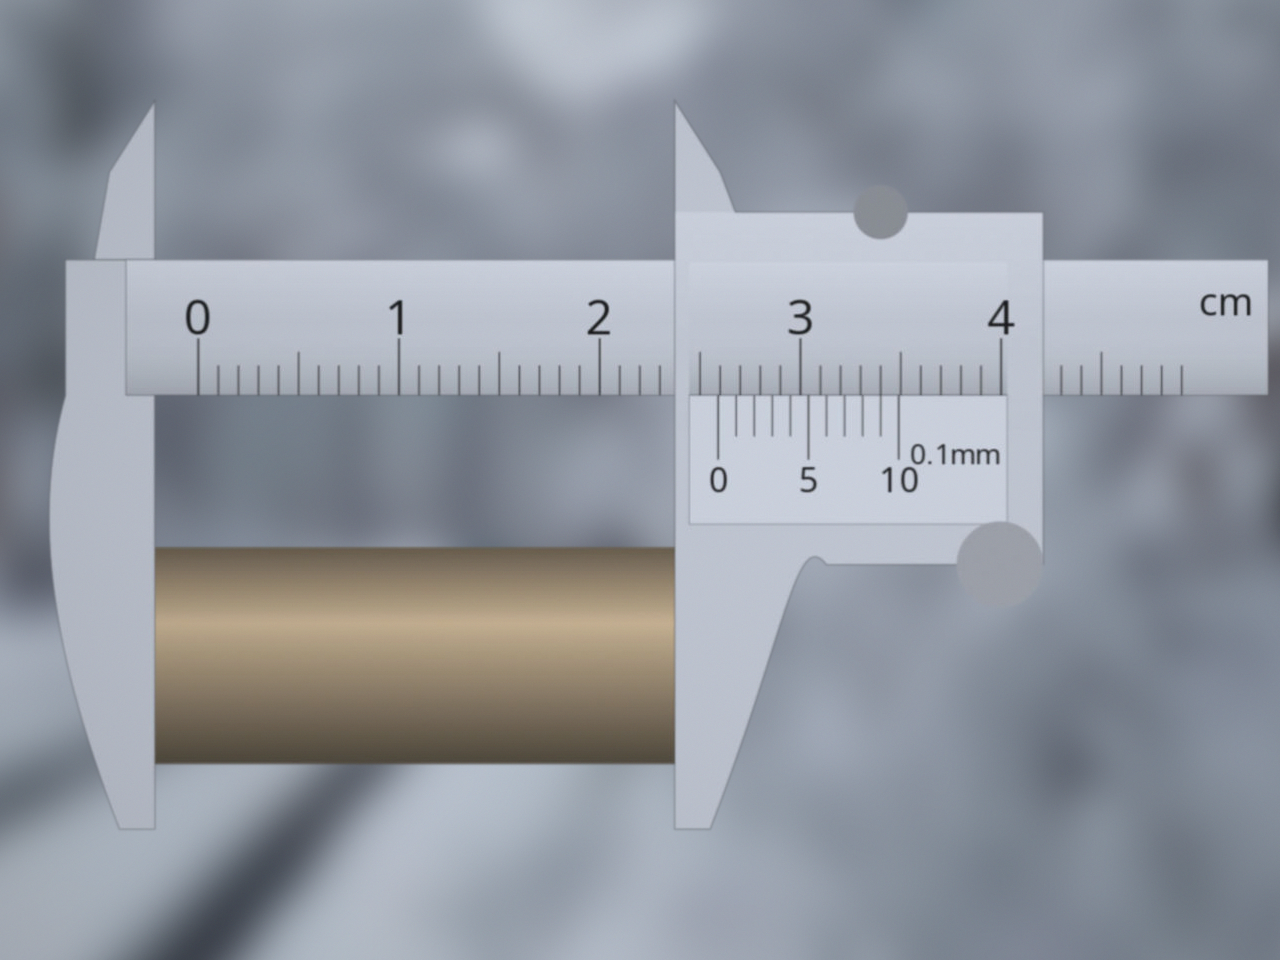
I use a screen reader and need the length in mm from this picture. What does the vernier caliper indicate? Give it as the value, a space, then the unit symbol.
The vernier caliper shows 25.9 mm
